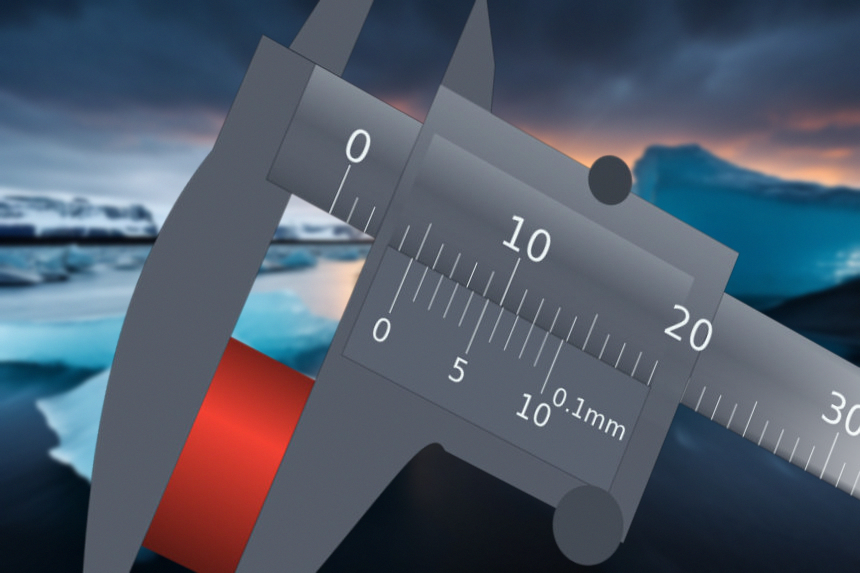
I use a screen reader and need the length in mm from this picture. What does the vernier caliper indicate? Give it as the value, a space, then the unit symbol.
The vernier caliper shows 4.8 mm
